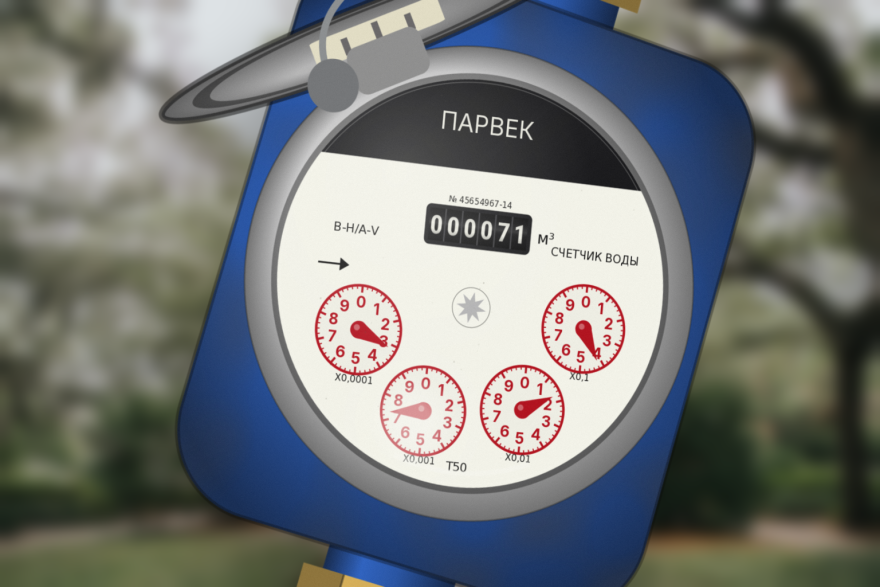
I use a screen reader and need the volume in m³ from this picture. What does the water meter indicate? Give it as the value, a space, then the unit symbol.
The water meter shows 71.4173 m³
